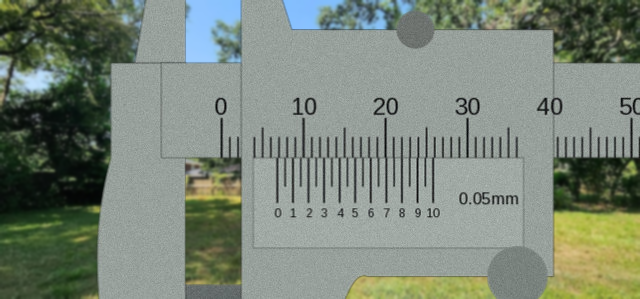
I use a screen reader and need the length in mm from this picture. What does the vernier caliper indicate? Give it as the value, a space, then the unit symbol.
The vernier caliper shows 6.8 mm
